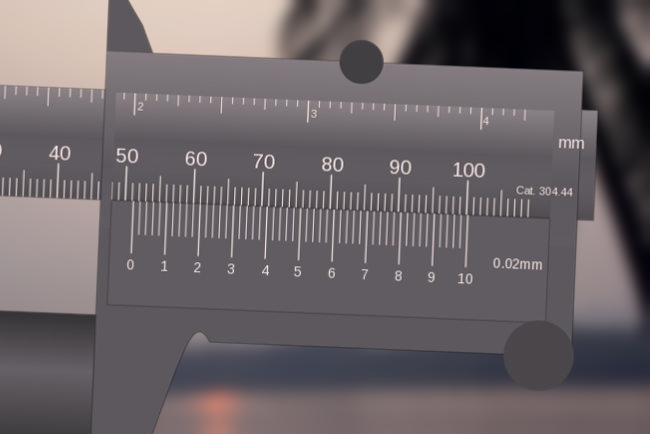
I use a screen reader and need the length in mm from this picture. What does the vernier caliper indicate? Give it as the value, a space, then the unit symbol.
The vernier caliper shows 51.2 mm
